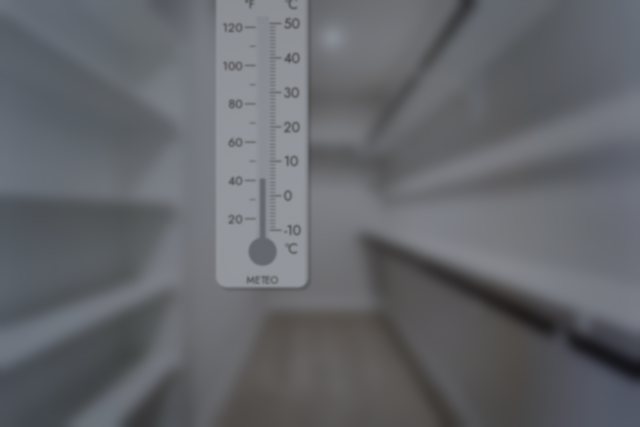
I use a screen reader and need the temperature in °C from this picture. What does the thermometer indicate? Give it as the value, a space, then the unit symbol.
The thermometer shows 5 °C
